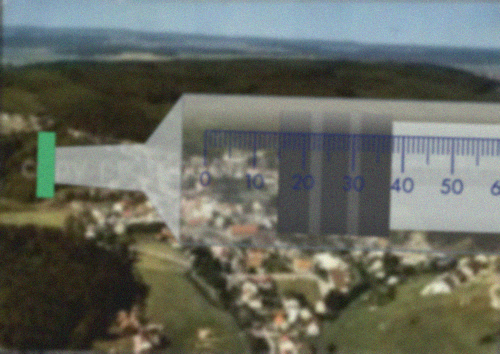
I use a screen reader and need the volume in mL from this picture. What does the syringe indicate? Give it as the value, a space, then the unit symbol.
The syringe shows 15 mL
